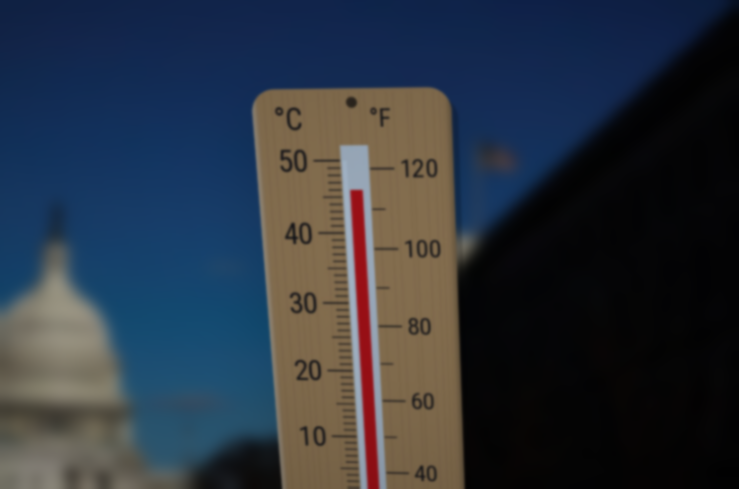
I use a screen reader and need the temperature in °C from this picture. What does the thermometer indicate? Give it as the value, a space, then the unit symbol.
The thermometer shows 46 °C
